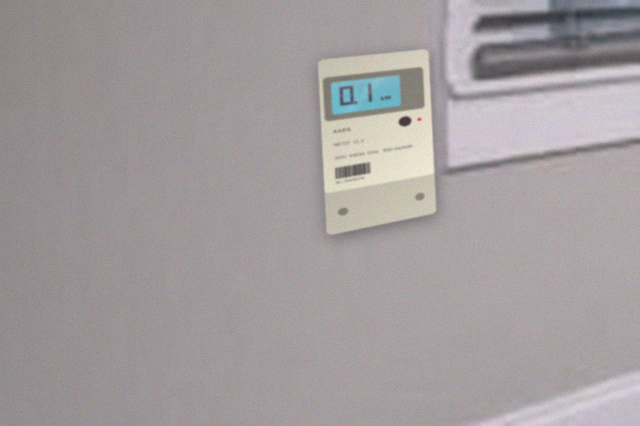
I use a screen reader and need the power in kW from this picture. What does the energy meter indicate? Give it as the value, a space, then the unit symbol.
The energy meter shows 0.1 kW
